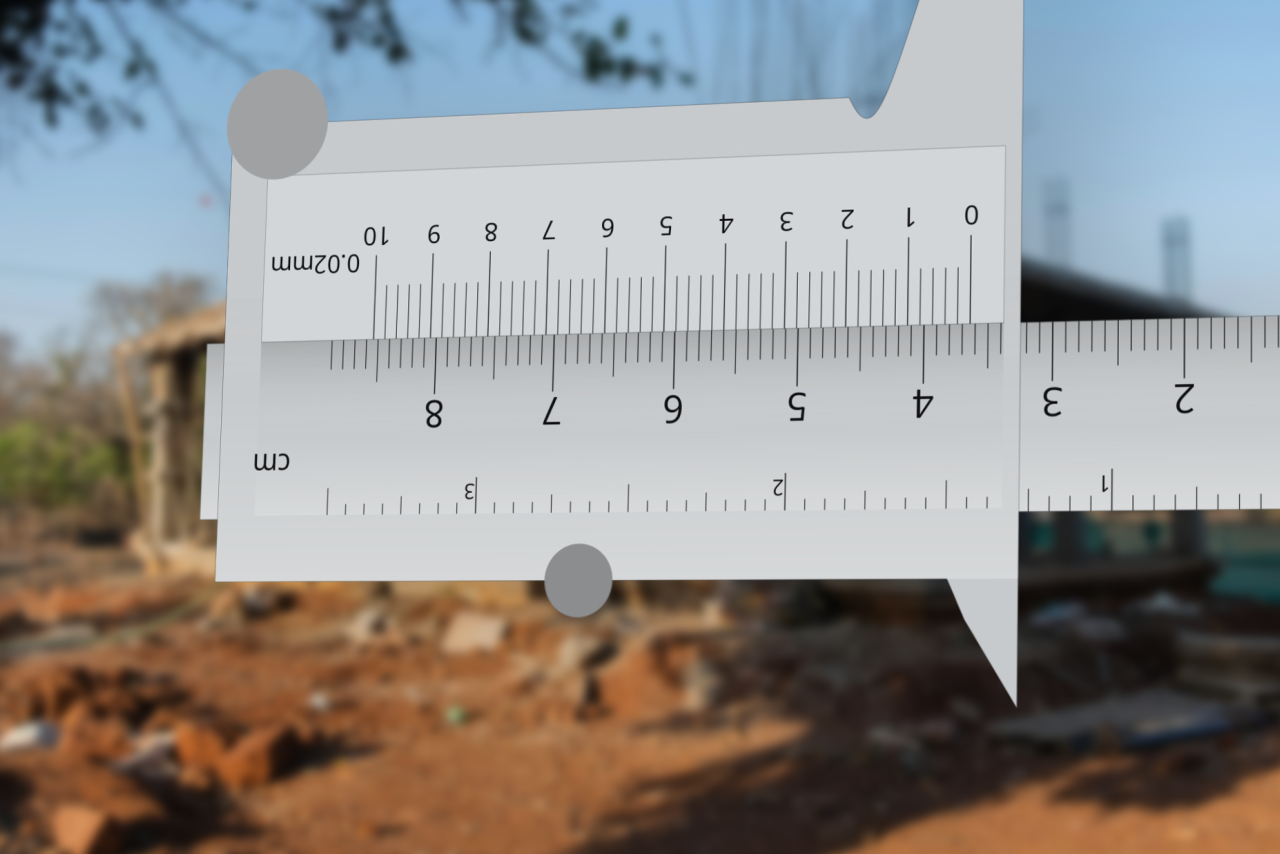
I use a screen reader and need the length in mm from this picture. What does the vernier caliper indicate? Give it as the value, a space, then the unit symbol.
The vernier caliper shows 36.4 mm
